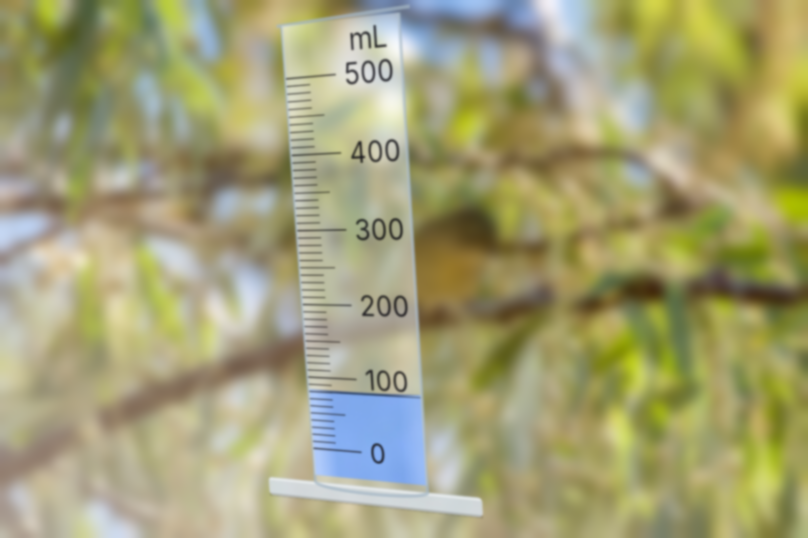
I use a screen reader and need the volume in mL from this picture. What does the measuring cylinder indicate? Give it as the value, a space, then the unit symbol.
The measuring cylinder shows 80 mL
